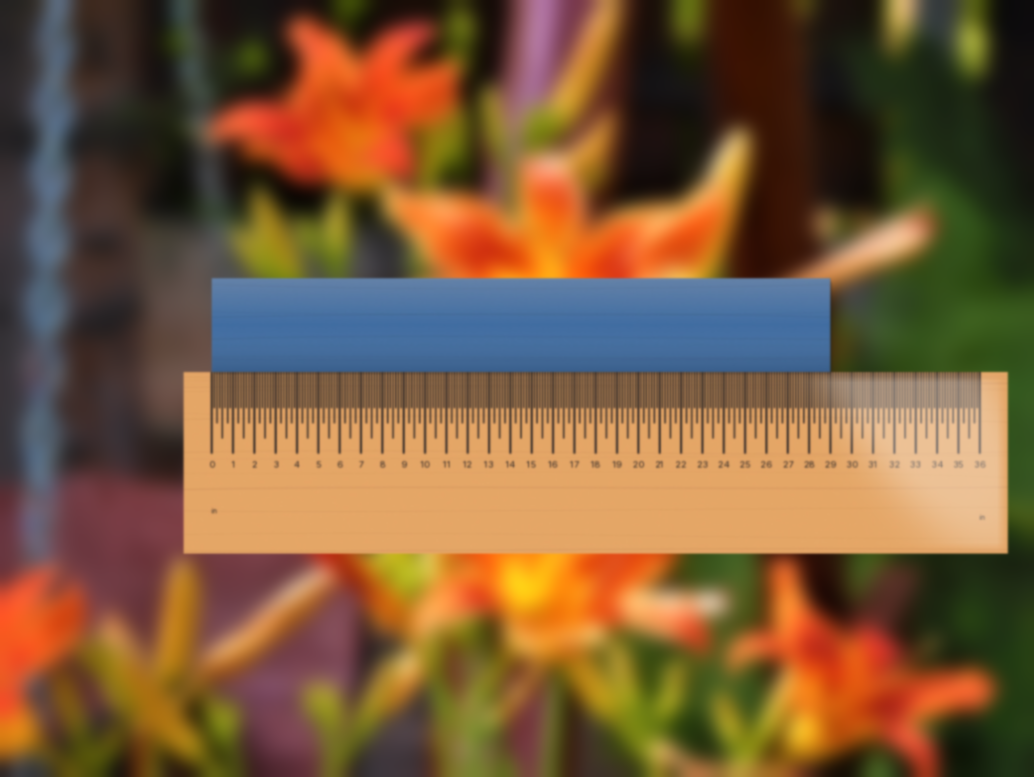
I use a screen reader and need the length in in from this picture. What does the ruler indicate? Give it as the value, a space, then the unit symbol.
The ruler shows 29 in
